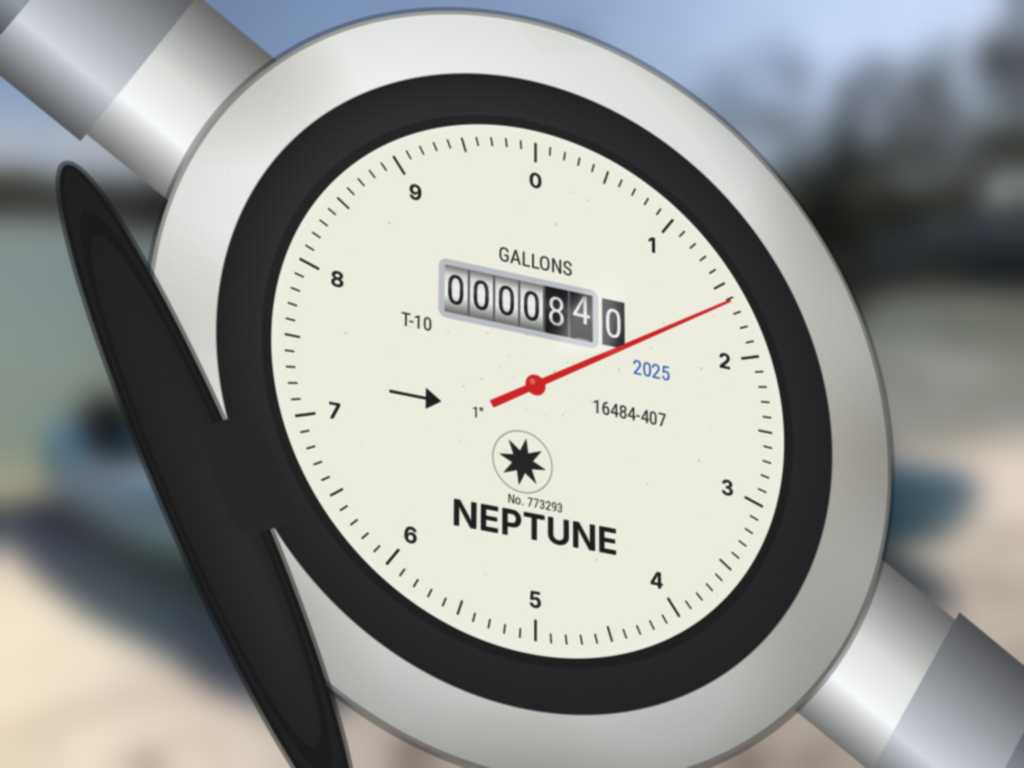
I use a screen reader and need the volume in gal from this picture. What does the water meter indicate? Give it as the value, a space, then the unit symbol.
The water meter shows 841.6 gal
